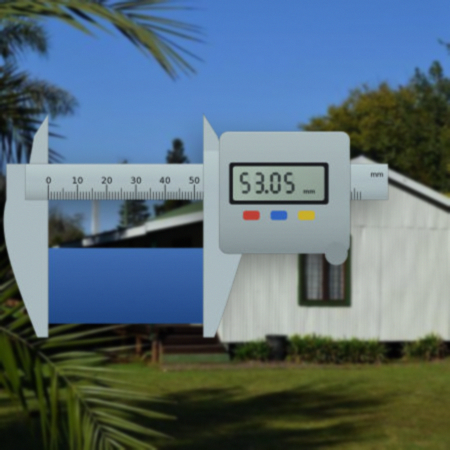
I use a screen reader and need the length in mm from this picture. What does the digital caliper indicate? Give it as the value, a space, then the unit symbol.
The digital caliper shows 53.05 mm
